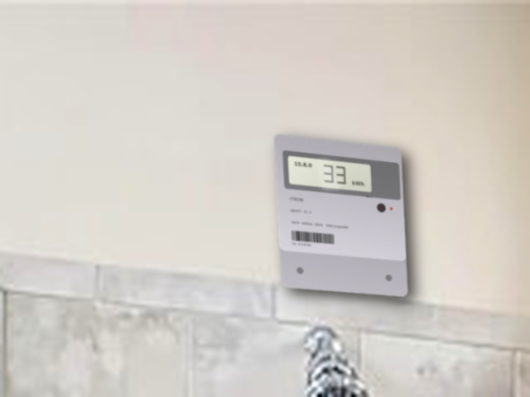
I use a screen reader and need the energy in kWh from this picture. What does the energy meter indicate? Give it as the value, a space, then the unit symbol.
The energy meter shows 33 kWh
